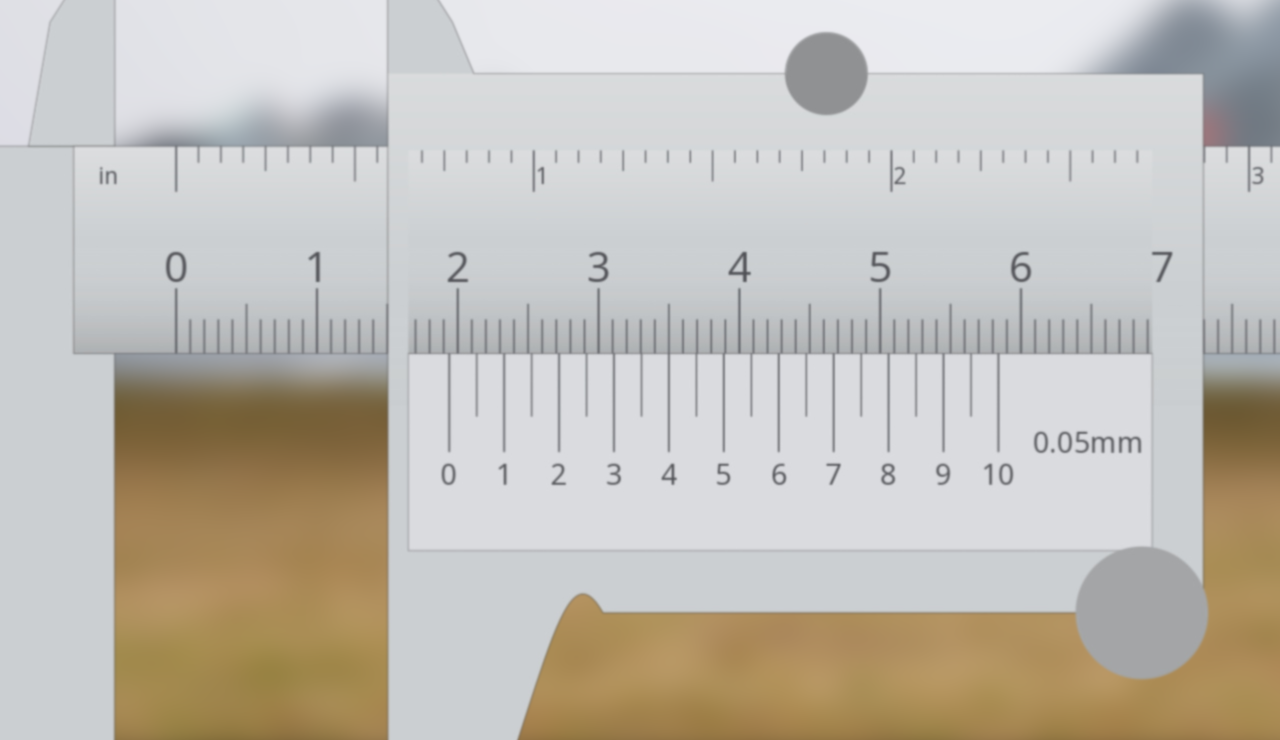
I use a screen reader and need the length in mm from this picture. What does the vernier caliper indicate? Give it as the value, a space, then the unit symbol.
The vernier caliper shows 19.4 mm
